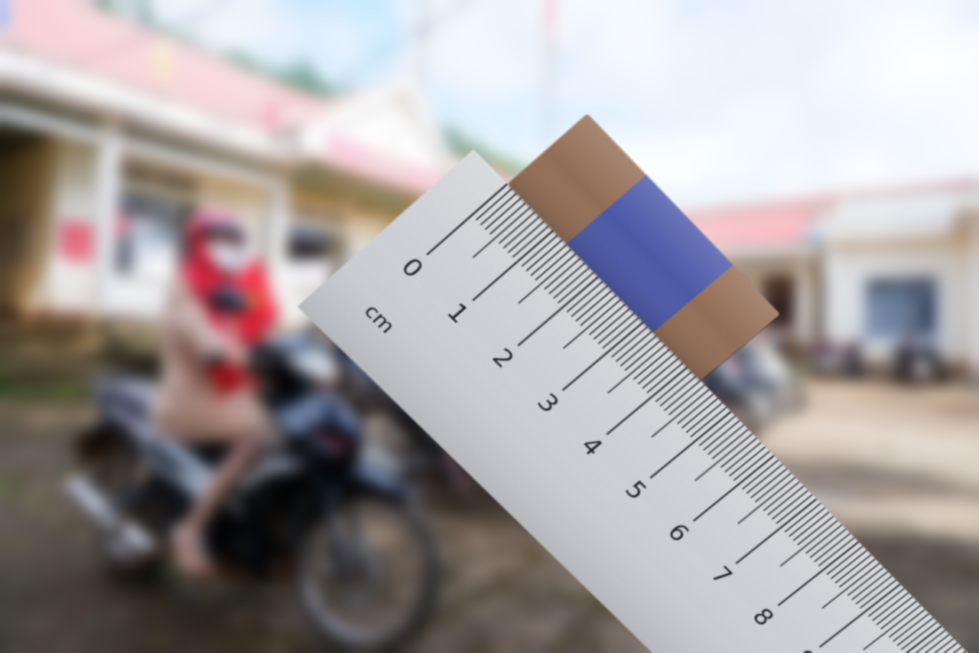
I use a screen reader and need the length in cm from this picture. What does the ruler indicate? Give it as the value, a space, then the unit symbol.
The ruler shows 4.3 cm
